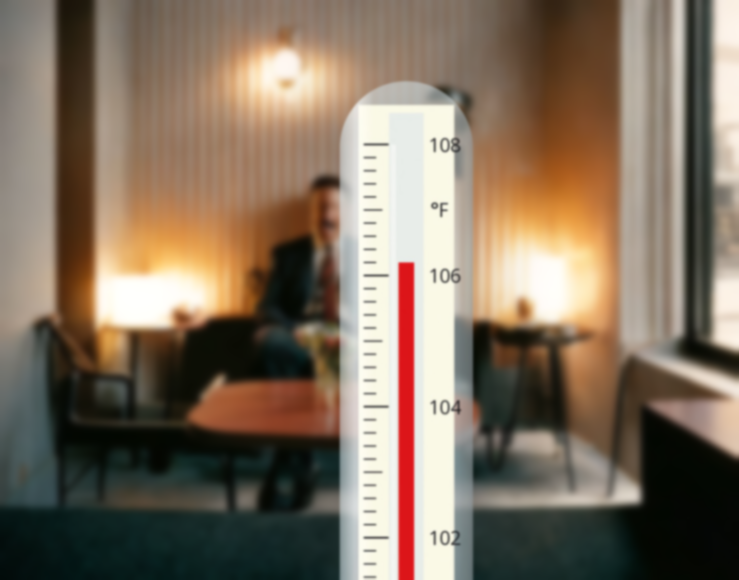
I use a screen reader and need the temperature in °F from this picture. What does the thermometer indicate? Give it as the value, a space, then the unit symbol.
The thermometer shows 106.2 °F
